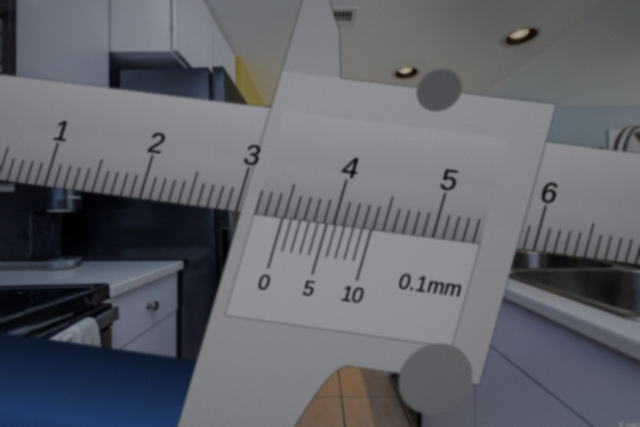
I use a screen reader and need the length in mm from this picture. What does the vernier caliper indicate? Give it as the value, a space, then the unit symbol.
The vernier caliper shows 34.8 mm
